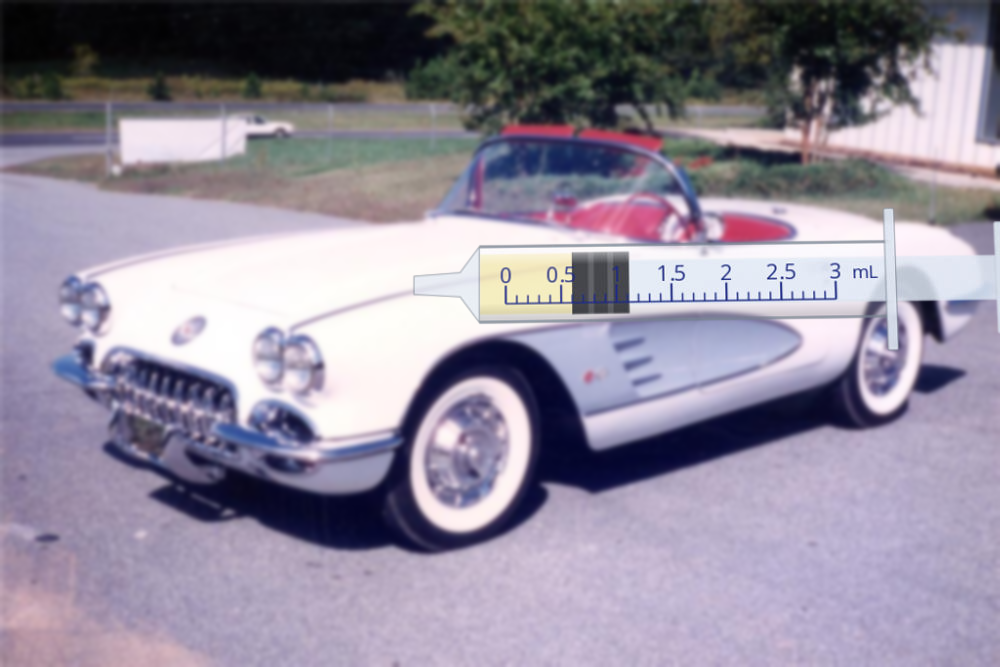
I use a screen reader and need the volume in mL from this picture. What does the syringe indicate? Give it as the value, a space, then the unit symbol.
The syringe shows 0.6 mL
